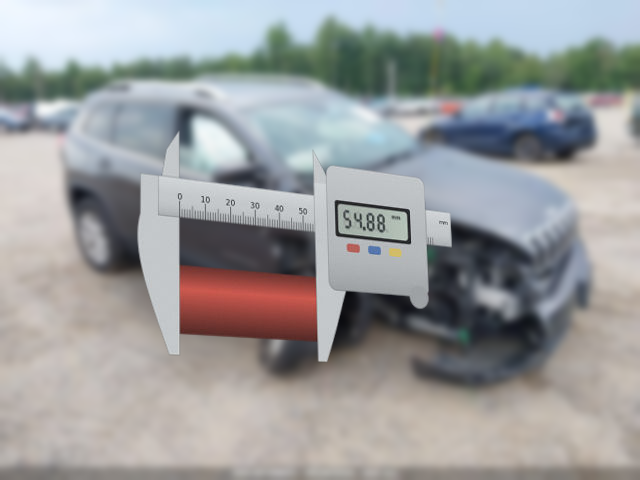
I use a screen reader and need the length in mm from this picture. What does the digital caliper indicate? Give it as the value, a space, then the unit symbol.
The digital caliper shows 54.88 mm
